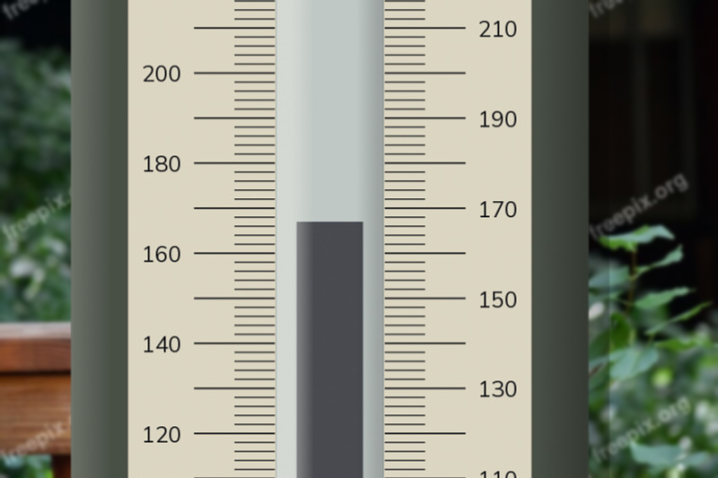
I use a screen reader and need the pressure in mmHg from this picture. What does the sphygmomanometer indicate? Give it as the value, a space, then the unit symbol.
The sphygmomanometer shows 167 mmHg
